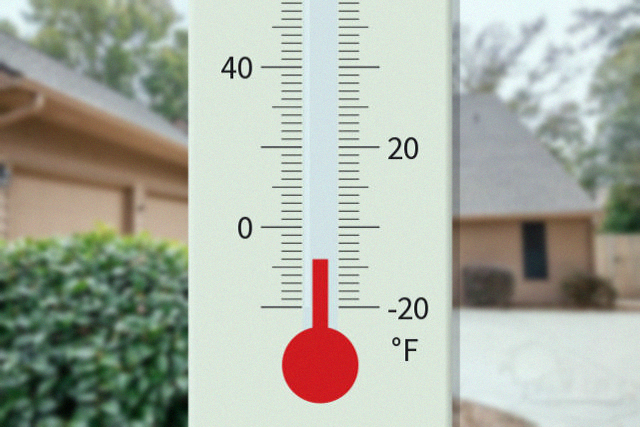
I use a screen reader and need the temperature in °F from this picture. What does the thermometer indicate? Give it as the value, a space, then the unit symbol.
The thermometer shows -8 °F
